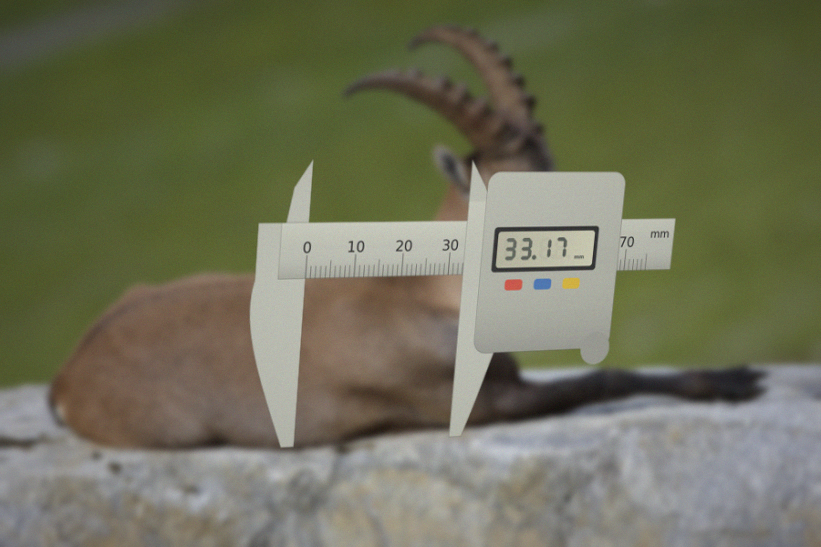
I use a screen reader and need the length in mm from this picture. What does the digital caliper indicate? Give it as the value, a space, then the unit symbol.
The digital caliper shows 33.17 mm
